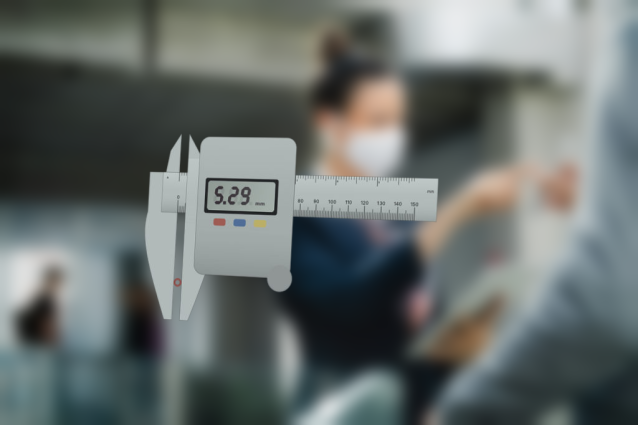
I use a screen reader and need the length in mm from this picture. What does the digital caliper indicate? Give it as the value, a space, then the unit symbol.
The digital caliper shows 5.29 mm
